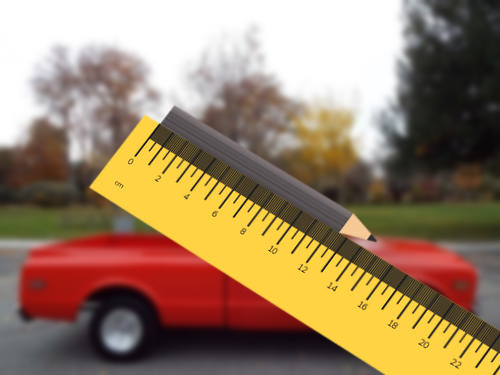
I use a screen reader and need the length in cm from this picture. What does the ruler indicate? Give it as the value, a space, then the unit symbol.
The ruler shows 14.5 cm
